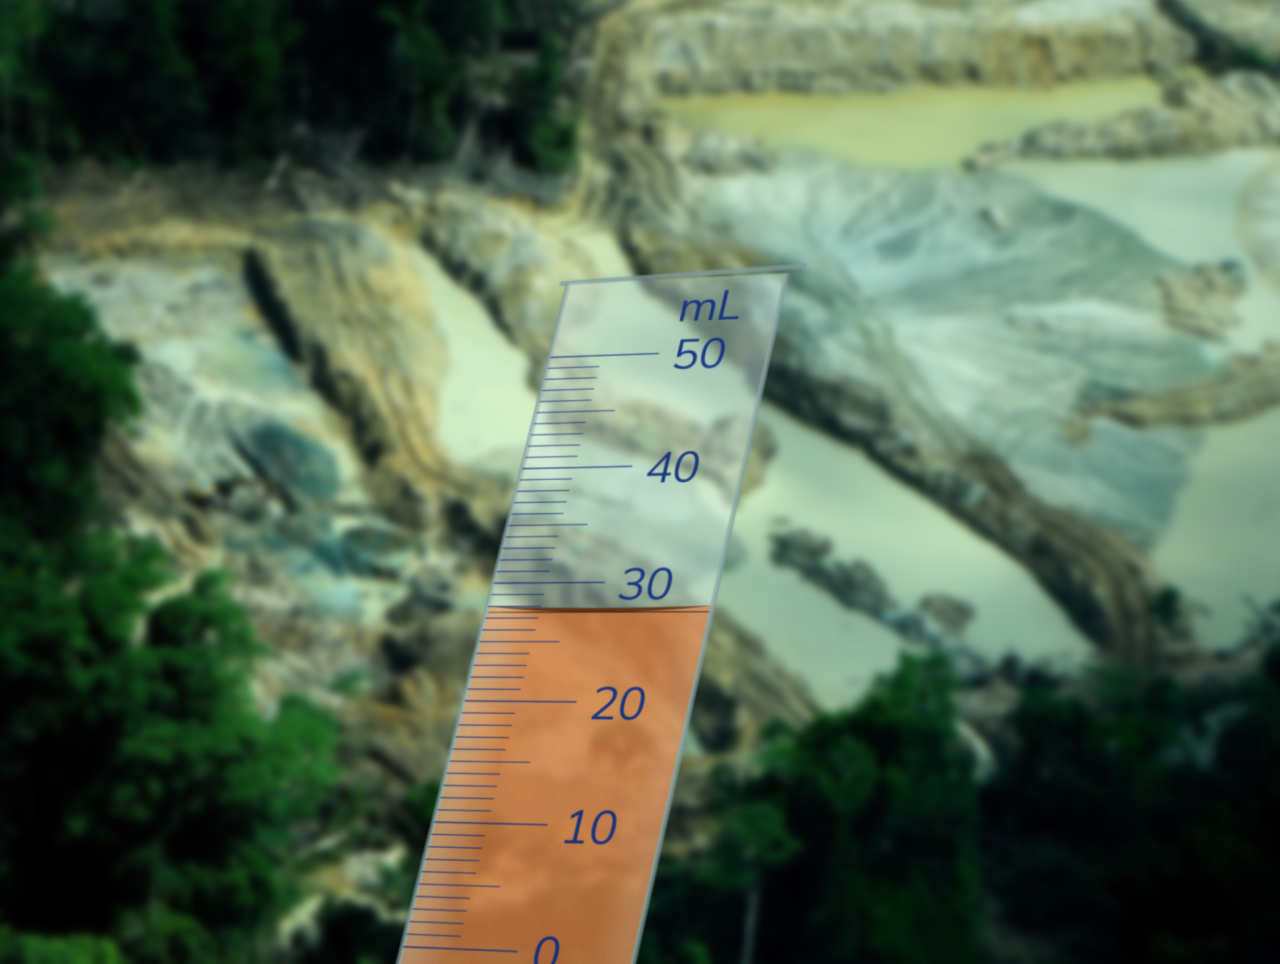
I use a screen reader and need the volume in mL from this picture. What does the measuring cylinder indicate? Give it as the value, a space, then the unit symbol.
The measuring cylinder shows 27.5 mL
